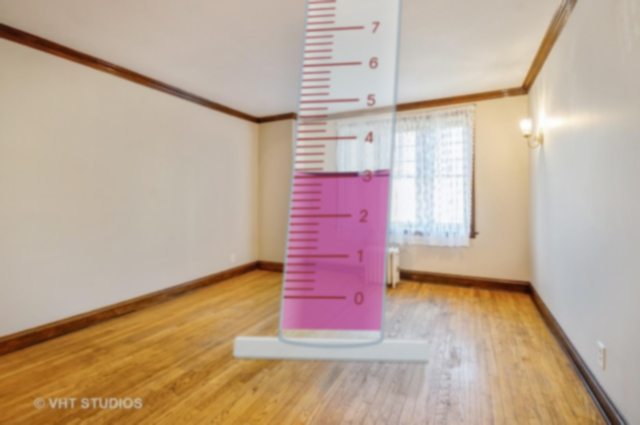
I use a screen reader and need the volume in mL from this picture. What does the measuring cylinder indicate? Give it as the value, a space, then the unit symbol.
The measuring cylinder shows 3 mL
